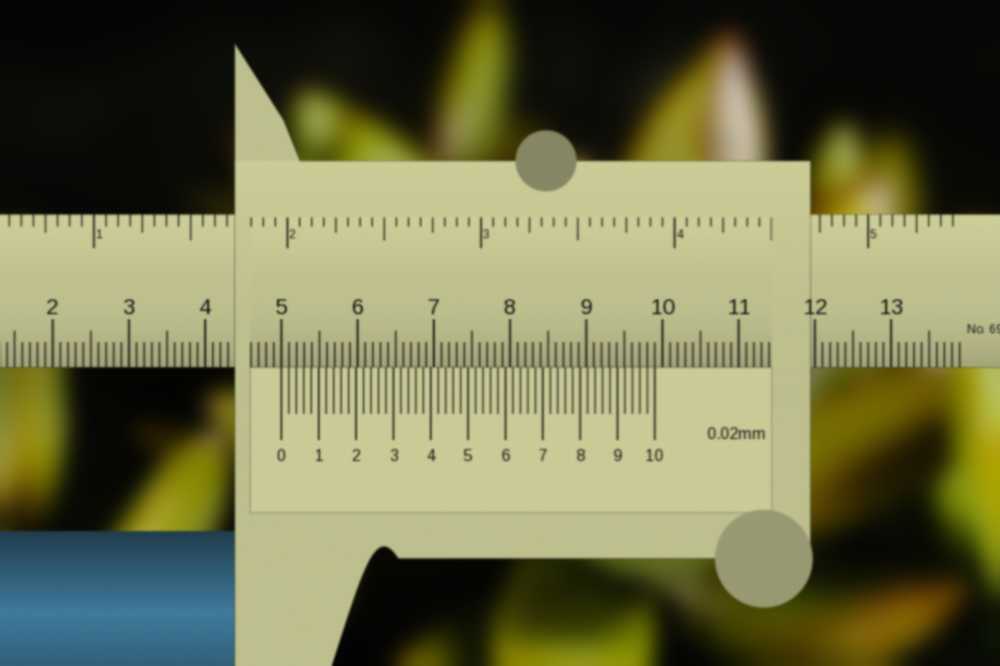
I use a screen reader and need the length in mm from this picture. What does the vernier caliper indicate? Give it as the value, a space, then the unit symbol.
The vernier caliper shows 50.0 mm
